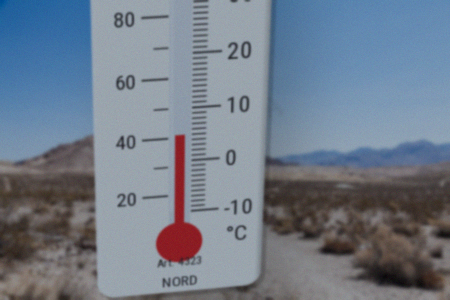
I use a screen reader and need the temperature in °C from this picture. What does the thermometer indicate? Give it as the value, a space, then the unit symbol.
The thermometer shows 5 °C
